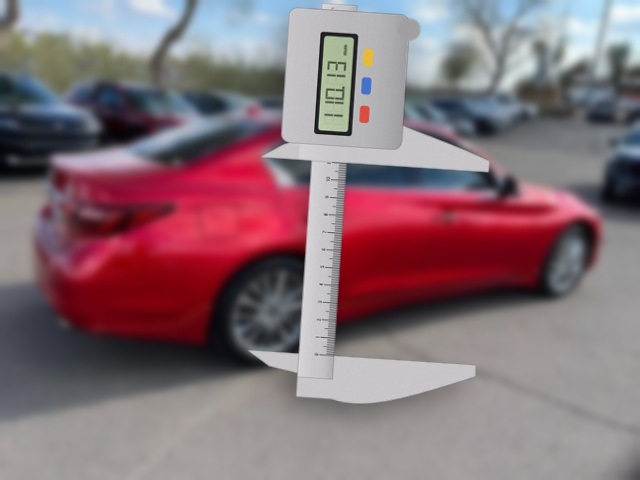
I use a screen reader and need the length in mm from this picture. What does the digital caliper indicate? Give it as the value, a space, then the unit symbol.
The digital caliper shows 110.13 mm
